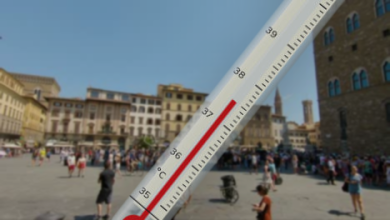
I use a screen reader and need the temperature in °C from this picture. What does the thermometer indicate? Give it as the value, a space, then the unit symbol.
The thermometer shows 37.5 °C
